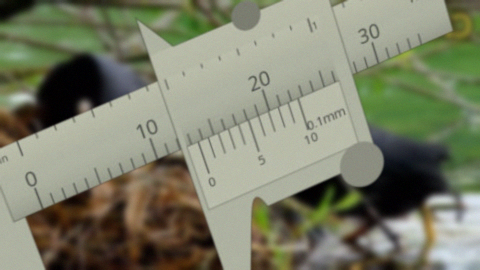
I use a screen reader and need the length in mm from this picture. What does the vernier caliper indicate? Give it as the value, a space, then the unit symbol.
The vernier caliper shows 13.6 mm
